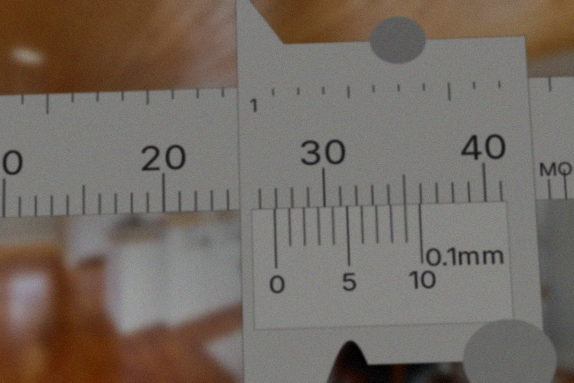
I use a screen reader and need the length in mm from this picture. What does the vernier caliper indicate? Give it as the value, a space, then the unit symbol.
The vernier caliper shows 26.9 mm
